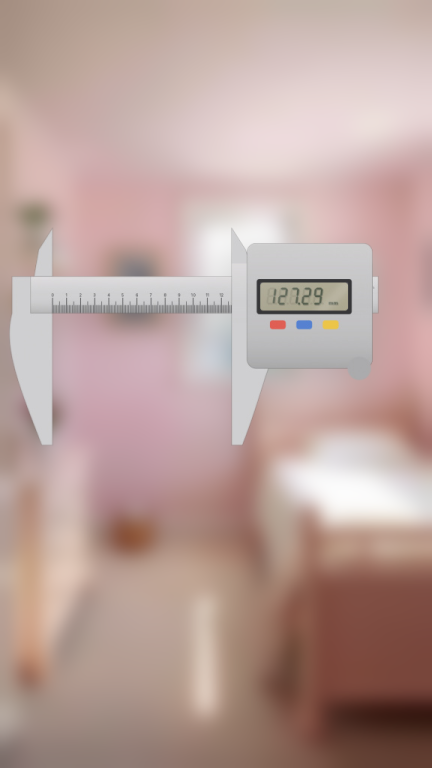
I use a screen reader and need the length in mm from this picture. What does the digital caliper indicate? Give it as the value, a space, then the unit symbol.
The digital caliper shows 127.29 mm
